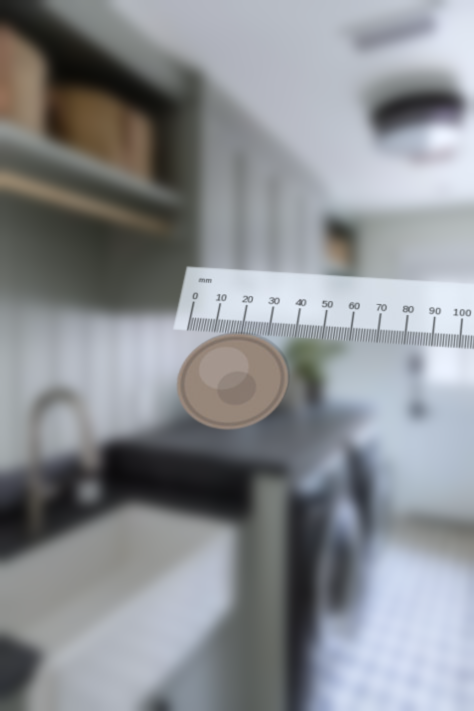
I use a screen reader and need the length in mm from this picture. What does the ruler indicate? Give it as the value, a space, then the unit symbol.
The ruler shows 40 mm
